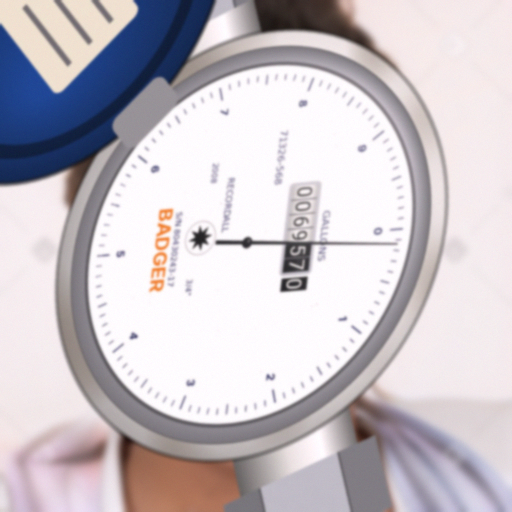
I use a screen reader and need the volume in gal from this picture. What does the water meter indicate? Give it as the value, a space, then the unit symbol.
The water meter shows 69570.1 gal
